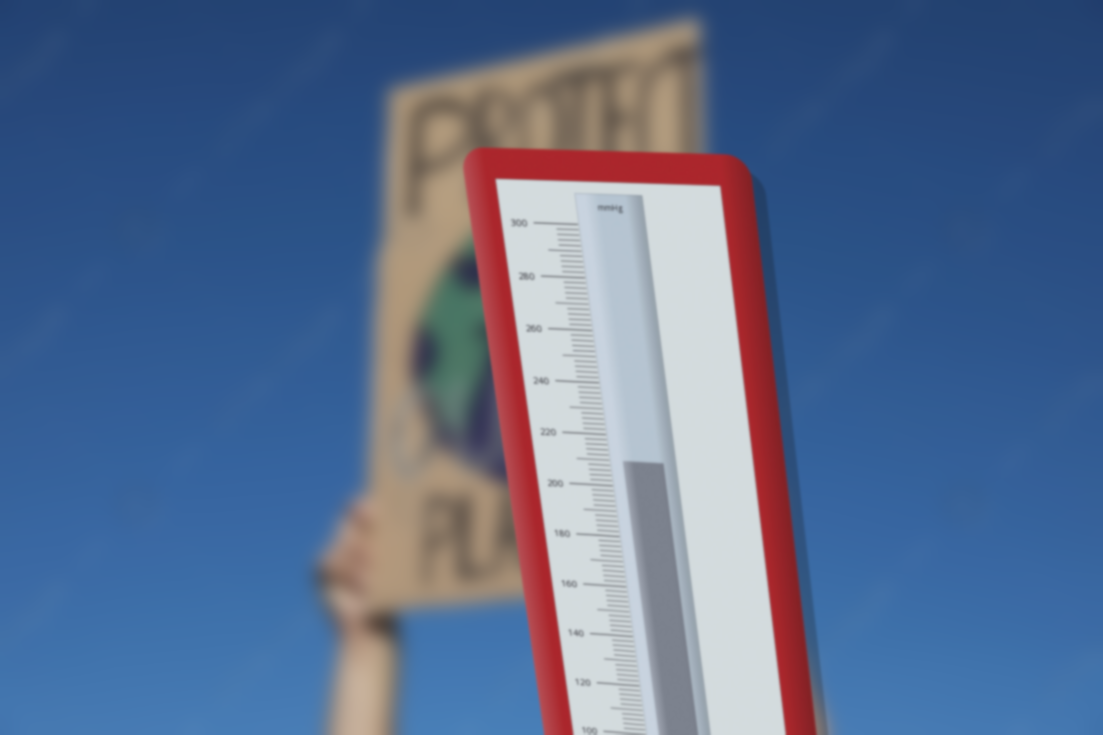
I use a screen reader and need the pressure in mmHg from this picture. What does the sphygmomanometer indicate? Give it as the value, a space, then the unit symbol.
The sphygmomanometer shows 210 mmHg
